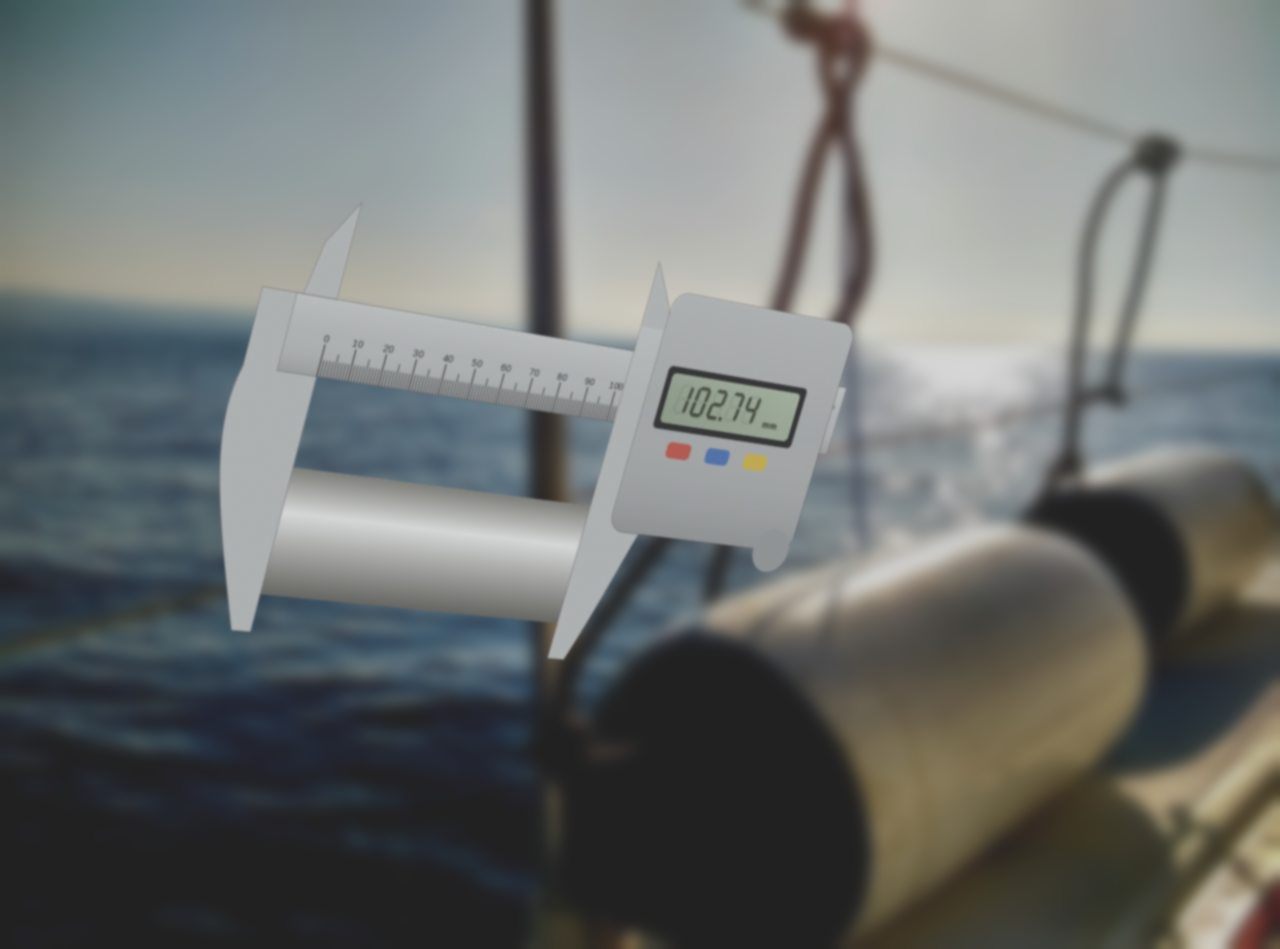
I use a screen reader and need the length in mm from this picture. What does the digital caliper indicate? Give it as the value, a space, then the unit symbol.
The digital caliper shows 102.74 mm
